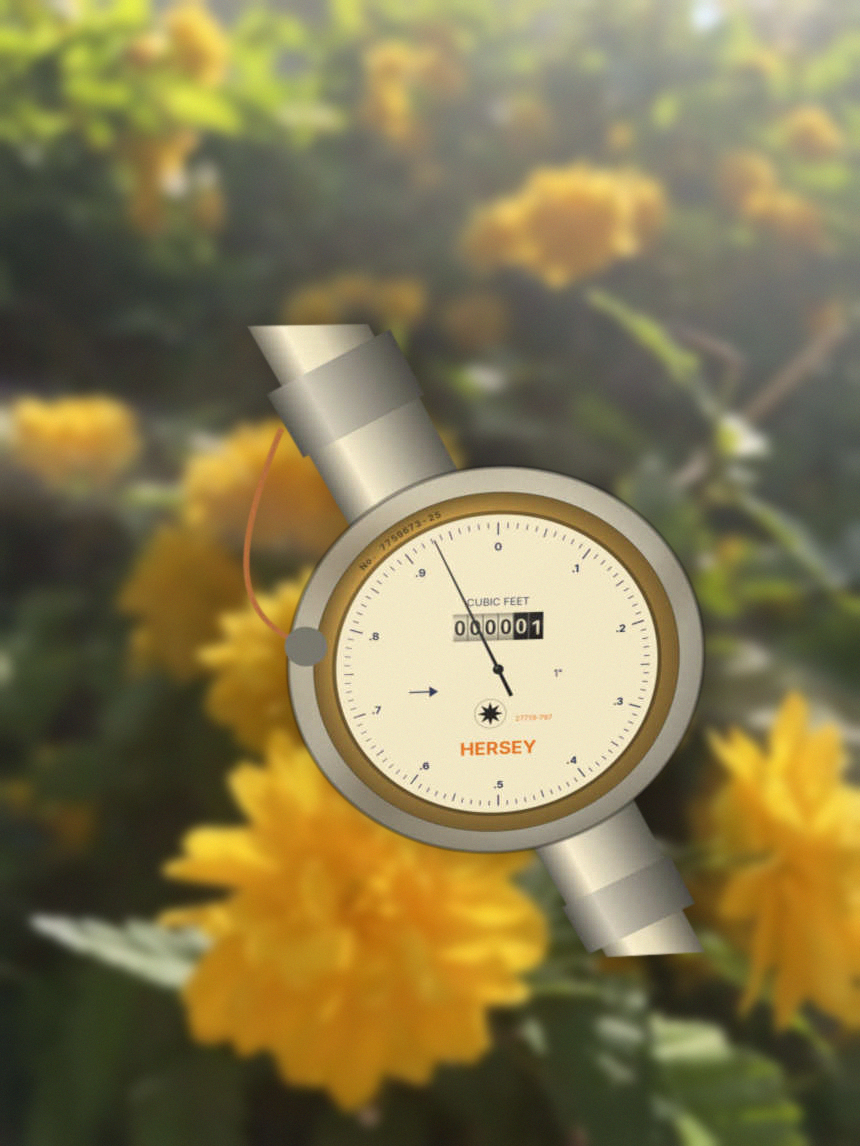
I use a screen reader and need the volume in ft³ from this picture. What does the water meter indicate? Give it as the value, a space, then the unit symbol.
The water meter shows 0.93 ft³
